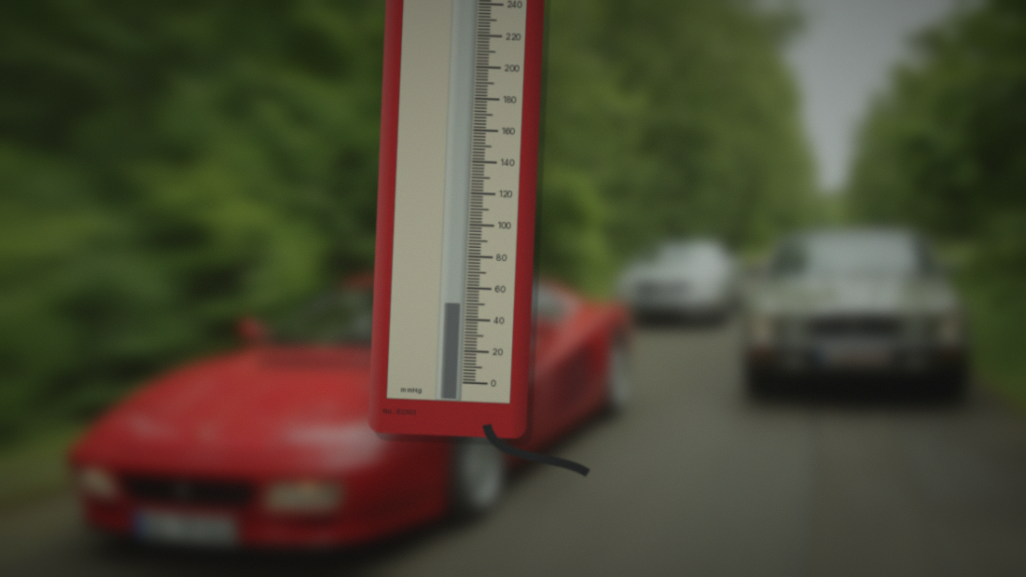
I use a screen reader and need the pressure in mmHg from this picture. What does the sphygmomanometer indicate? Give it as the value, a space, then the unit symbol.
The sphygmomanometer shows 50 mmHg
